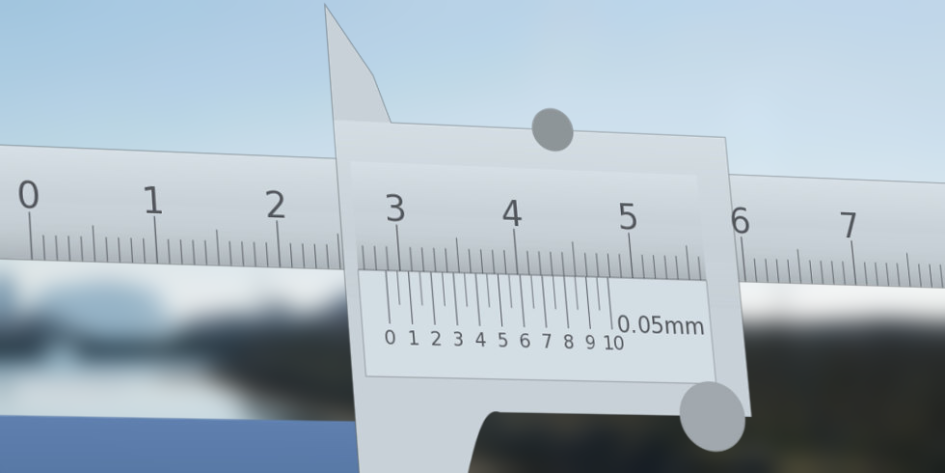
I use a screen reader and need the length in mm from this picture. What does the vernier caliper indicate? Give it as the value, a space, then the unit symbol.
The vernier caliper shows 28.8 mm
